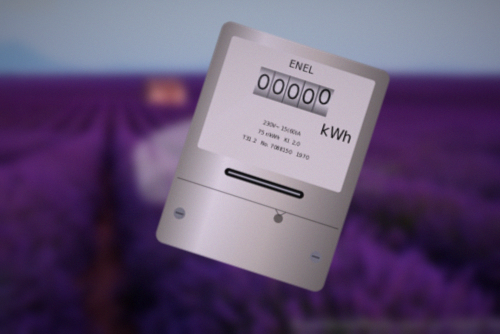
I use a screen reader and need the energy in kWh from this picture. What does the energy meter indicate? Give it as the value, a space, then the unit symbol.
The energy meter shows 0 kWh
